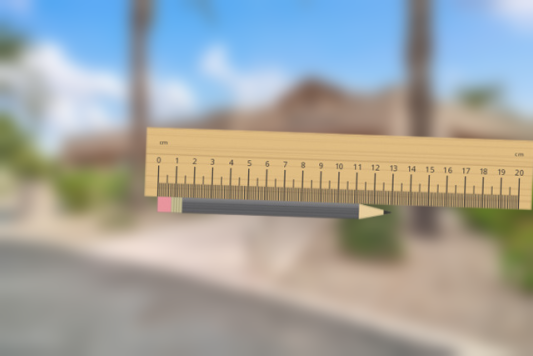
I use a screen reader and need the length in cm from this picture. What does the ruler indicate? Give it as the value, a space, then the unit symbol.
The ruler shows 13 cm
